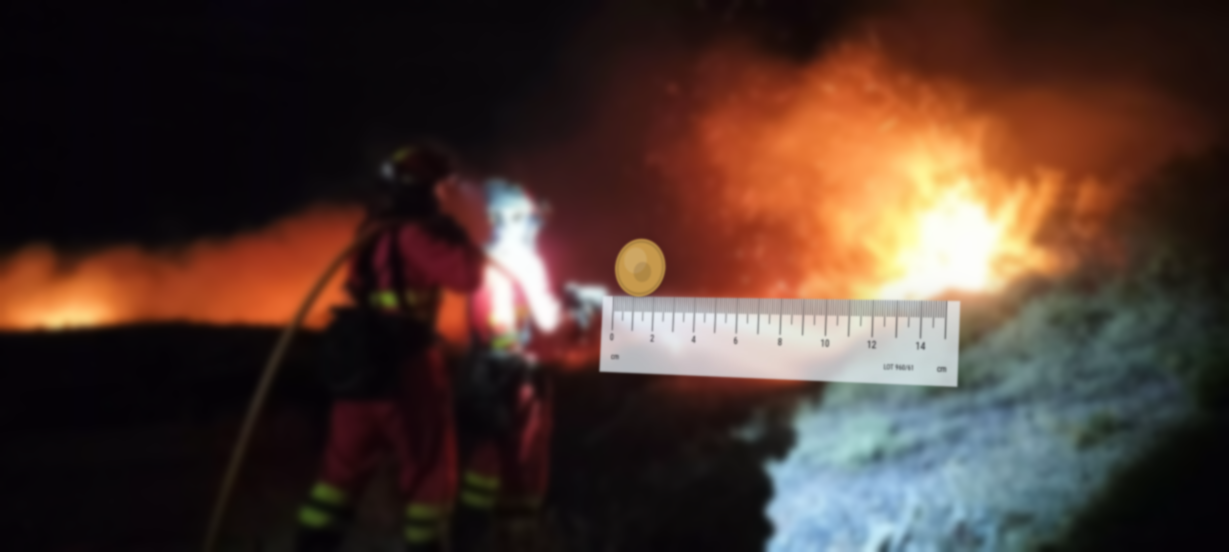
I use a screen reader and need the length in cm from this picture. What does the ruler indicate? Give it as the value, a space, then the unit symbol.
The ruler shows 2.5 cm
